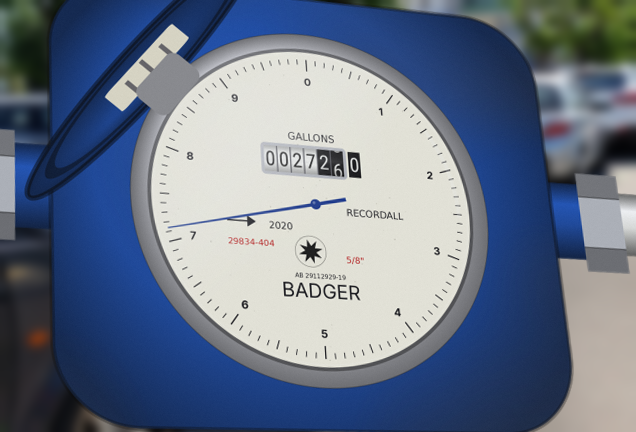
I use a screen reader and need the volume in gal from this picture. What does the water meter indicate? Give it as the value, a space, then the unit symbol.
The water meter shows 27257.1 gal
